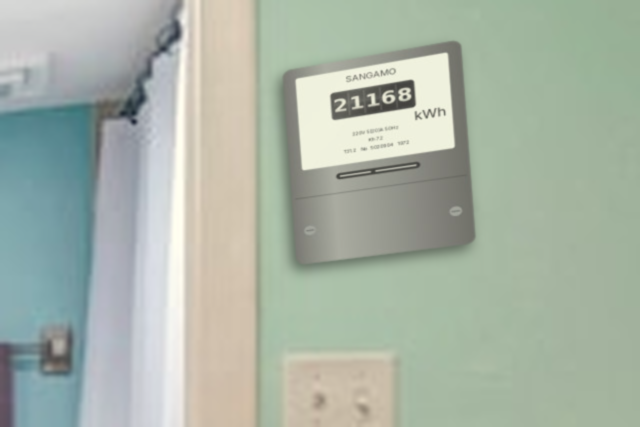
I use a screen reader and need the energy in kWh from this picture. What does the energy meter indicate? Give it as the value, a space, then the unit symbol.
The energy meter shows 21168 kWh
